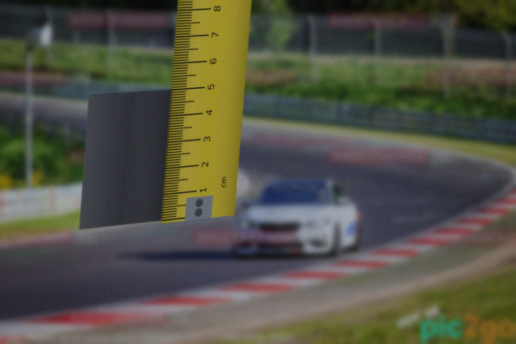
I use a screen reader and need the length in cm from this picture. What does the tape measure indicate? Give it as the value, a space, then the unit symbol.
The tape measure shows 5 cm
